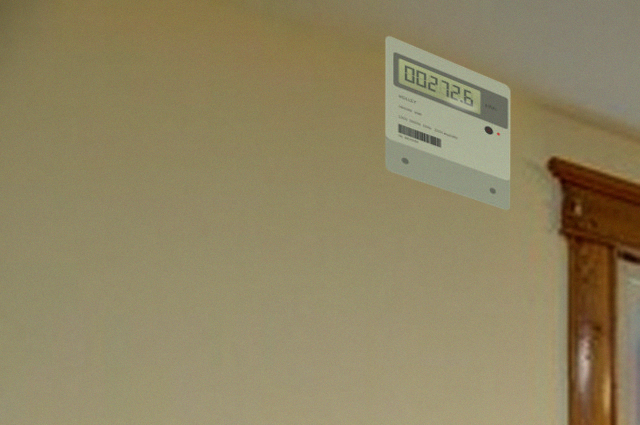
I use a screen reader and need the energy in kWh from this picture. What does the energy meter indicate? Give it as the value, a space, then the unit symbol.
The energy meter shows 272.6 kWh
